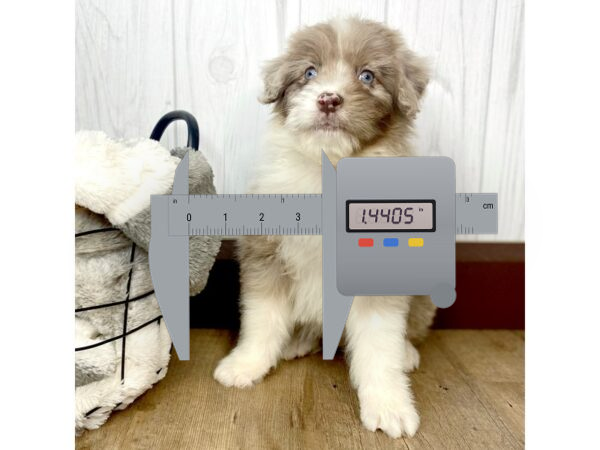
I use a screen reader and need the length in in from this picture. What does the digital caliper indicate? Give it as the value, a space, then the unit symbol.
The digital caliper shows 1.4405 in
